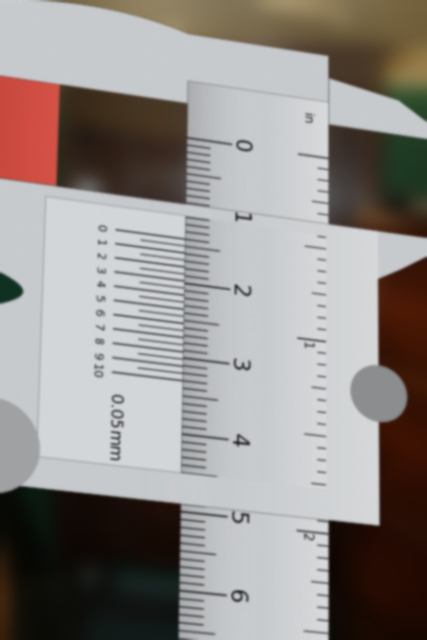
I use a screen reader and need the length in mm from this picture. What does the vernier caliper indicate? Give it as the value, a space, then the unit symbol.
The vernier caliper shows 14.0 mm
